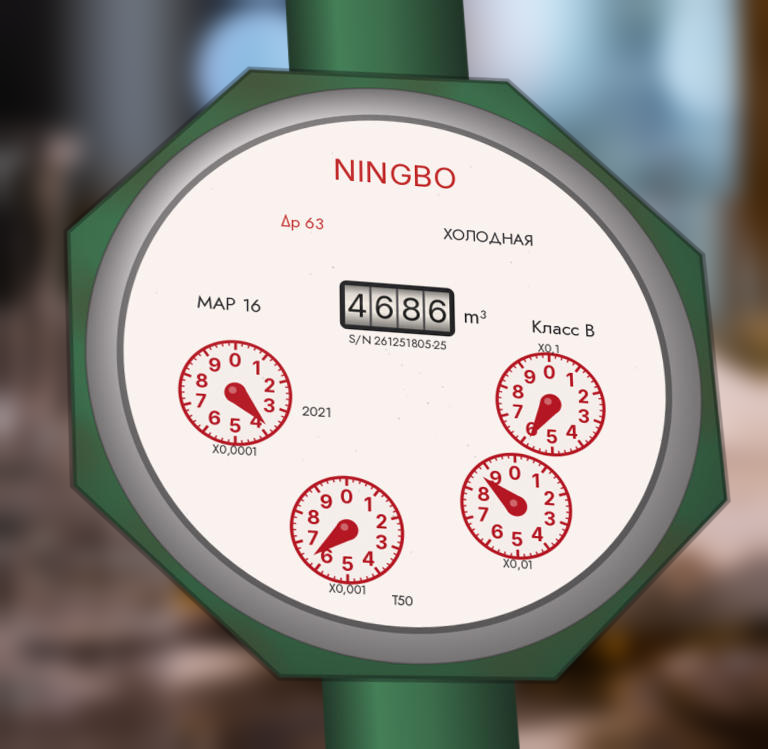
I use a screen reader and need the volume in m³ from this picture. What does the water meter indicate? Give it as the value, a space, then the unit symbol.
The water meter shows 4686.5863 m³
